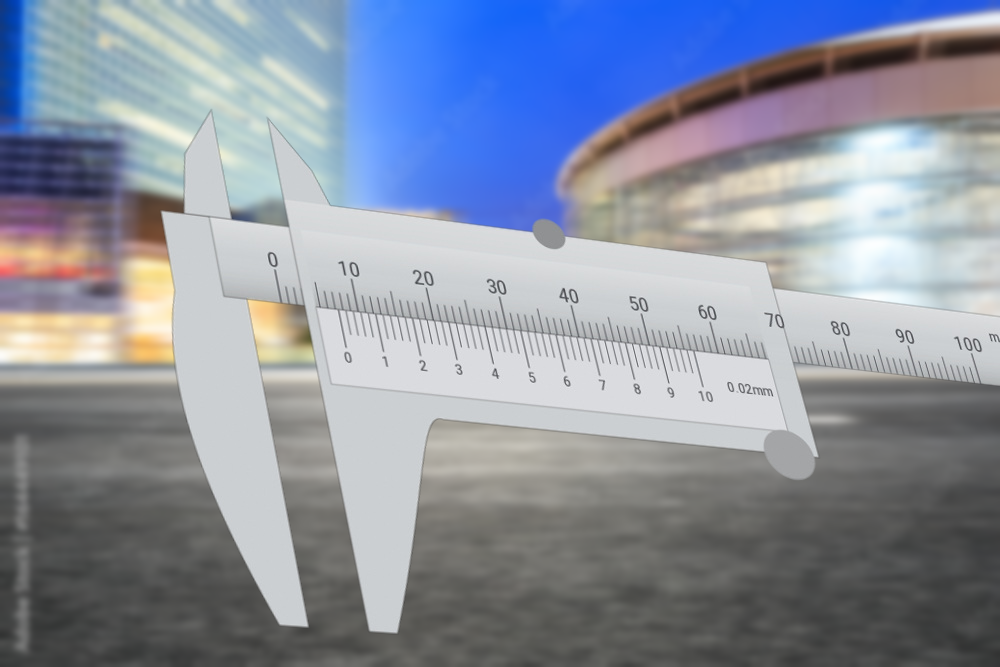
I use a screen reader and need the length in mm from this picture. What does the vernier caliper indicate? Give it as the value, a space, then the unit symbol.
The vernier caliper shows 7.4 mm
